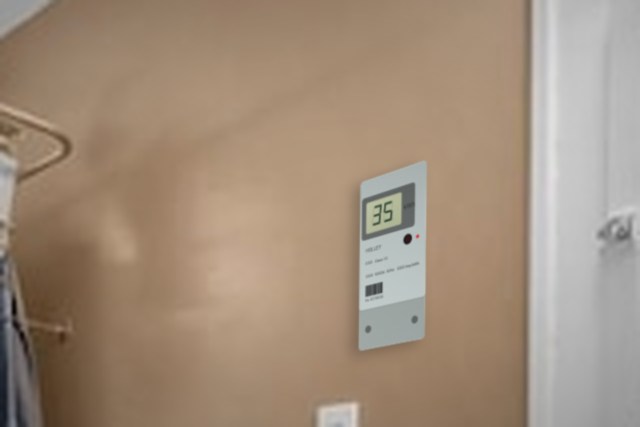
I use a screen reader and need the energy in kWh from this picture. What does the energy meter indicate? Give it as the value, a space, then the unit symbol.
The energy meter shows 35 kWh
